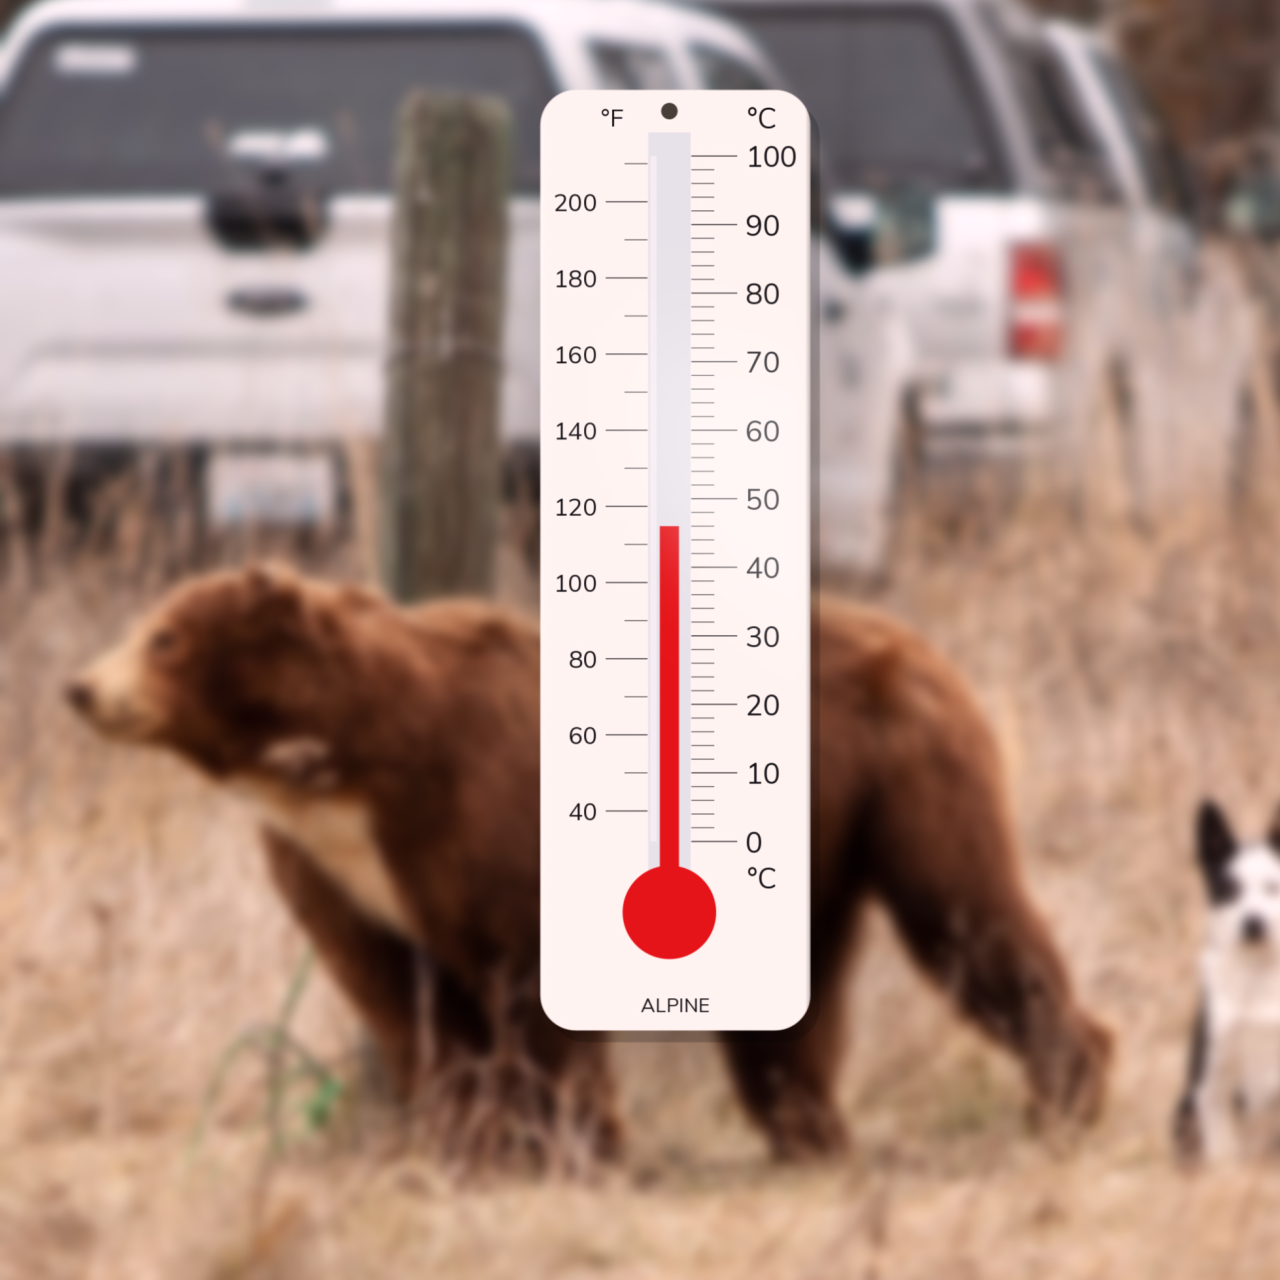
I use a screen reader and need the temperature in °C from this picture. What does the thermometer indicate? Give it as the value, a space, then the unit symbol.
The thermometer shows 46 °C
